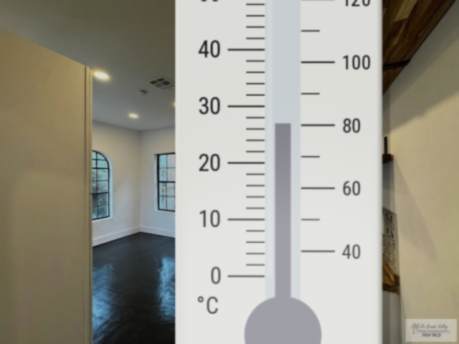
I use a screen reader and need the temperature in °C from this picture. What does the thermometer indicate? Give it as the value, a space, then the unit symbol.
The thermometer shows 27 °C
